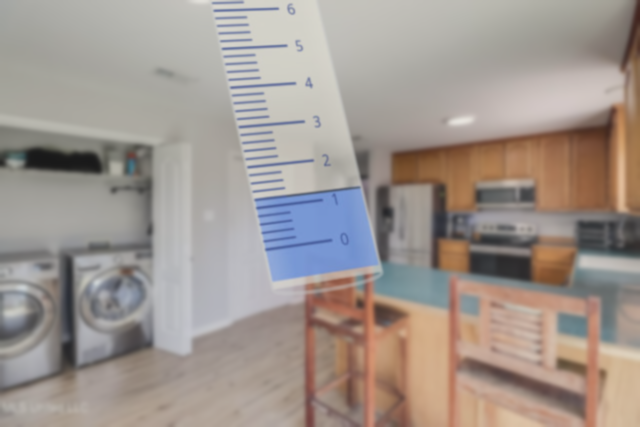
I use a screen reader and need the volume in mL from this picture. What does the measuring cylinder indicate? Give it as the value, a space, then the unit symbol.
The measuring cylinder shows 1.2 mL
